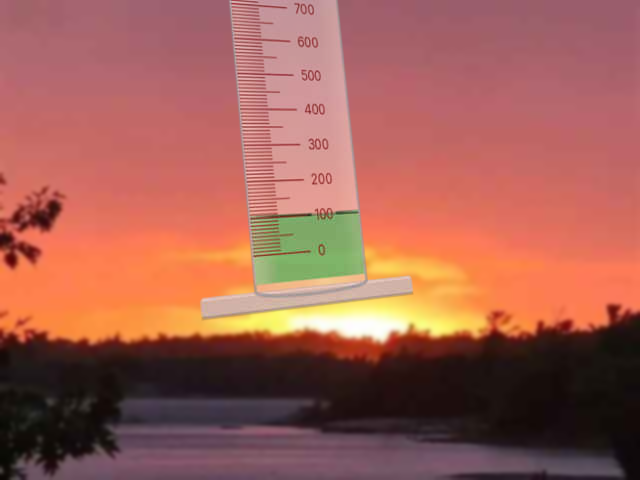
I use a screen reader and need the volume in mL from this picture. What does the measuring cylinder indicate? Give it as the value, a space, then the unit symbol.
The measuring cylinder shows 100 mL
